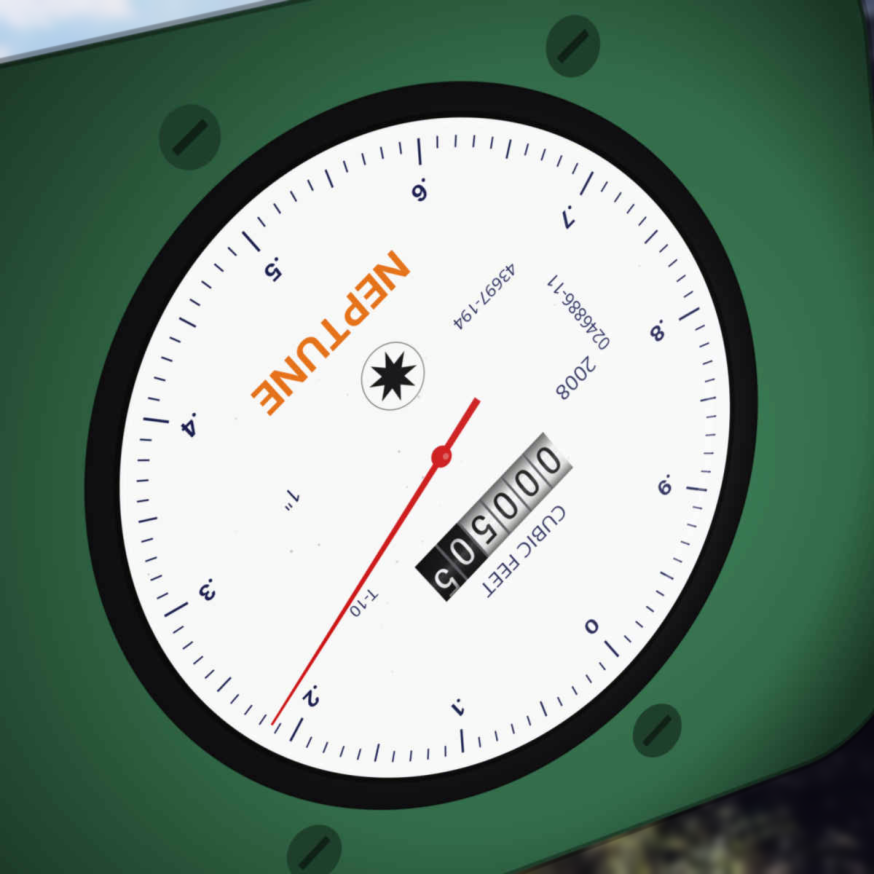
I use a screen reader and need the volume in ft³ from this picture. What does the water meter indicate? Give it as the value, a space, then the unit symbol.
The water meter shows 505.21 ft³
